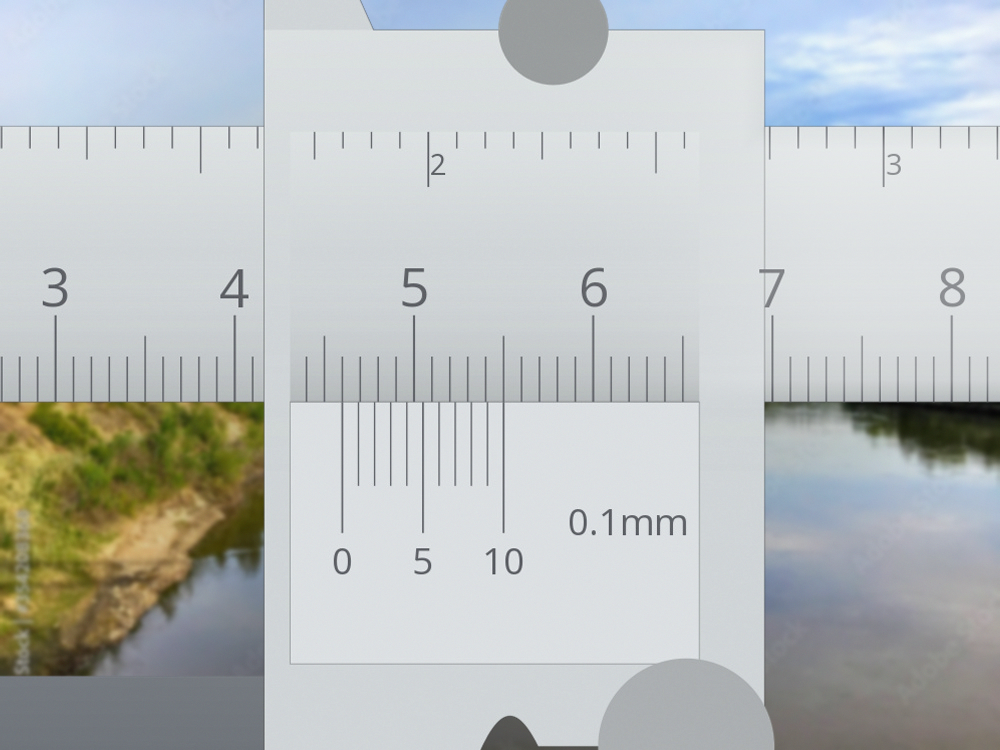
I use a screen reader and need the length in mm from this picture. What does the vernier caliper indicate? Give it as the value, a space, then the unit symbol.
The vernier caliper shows 46.0 mm
